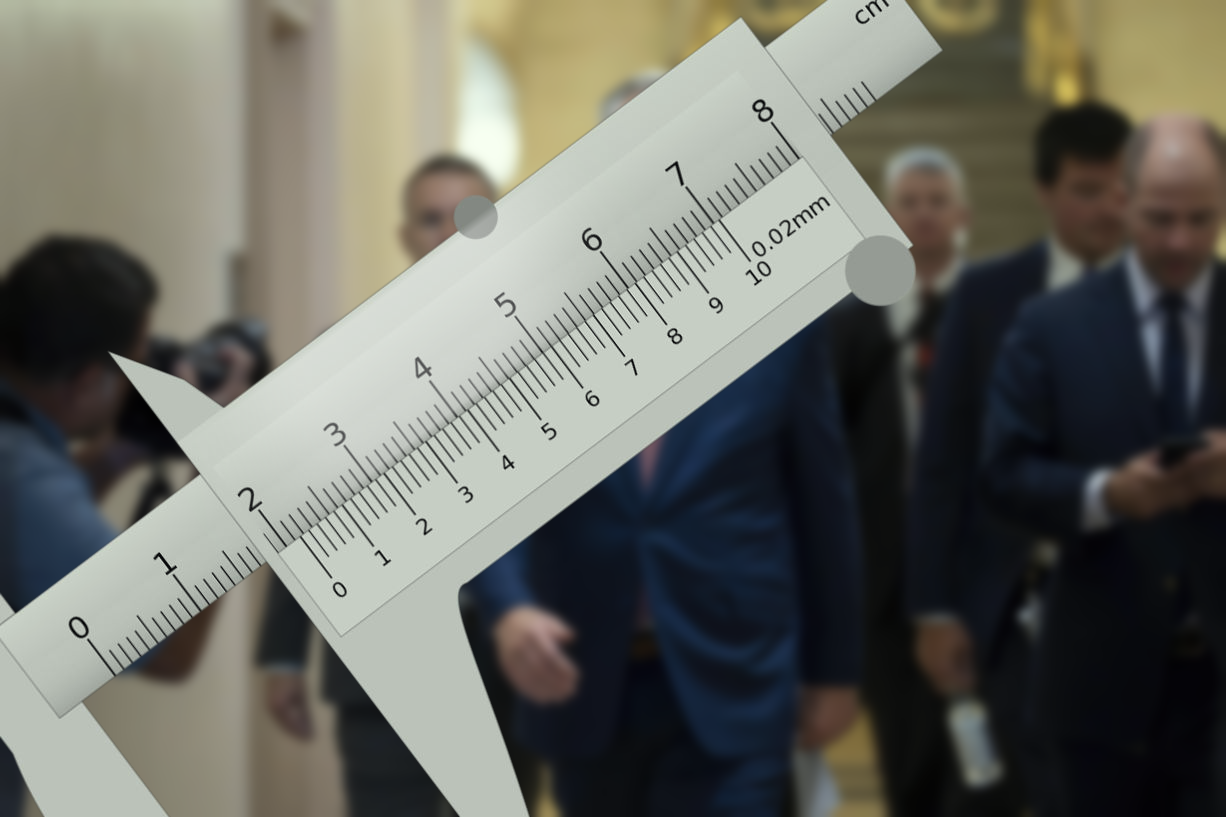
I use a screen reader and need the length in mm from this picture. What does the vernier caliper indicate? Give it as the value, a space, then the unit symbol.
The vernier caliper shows 21.6 mm
